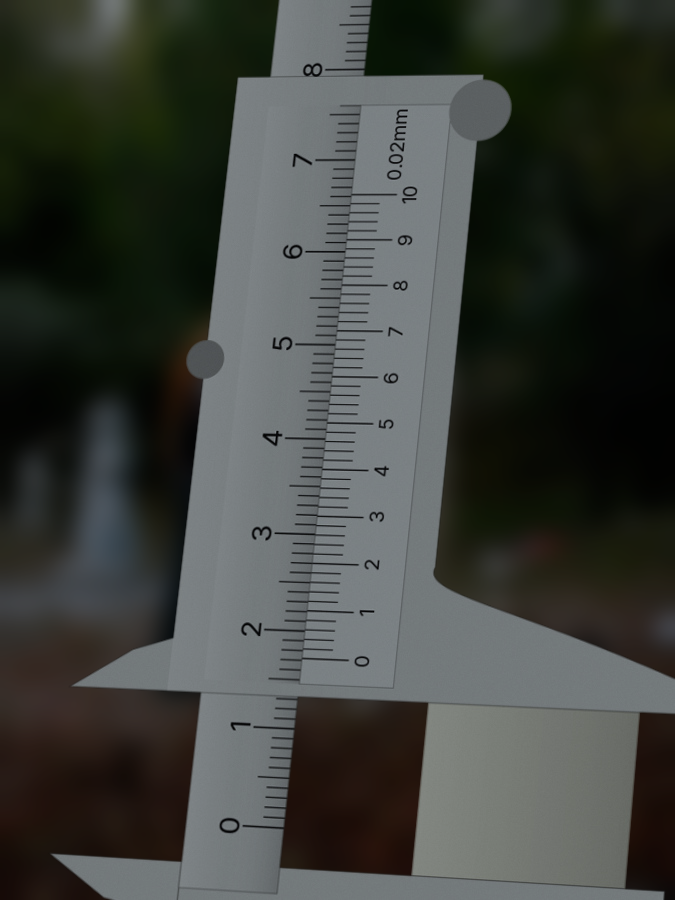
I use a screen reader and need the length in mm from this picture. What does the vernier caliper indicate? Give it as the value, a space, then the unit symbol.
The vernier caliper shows 17.2 mm
